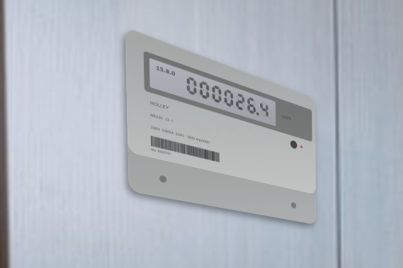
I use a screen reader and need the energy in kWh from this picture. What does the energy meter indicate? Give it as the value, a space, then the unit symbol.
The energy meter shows 26.4 kWh
